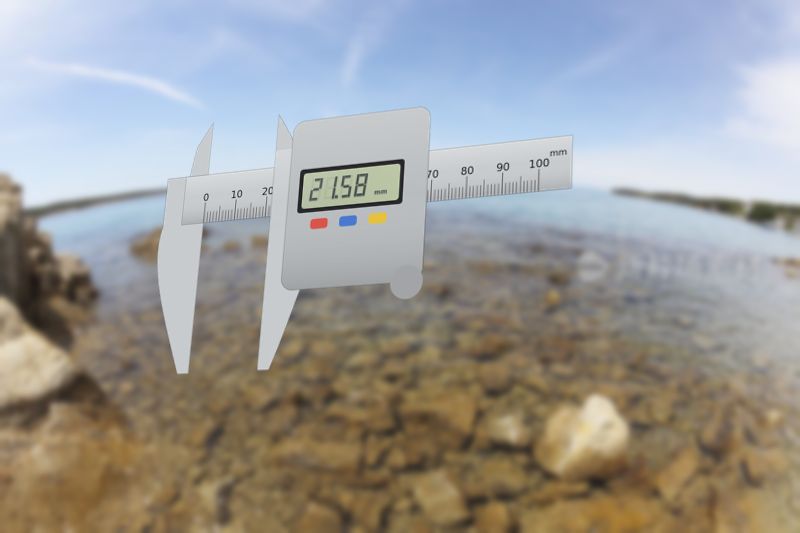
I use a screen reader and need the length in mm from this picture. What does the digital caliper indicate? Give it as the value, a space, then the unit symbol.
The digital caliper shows 21.58 mm
